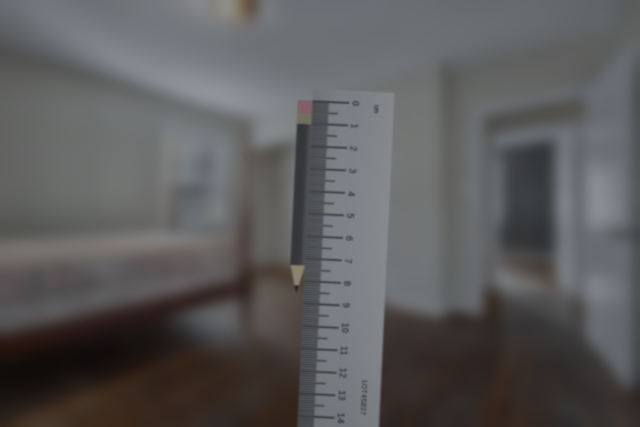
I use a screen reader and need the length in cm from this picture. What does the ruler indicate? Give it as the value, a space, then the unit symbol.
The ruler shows 8.5 cm
